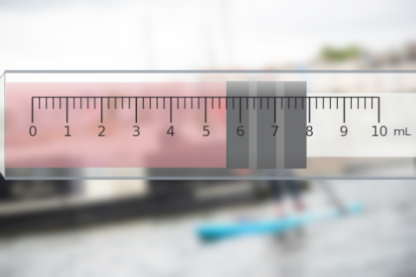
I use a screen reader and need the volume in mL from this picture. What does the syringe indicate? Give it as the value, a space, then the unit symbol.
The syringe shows 5.6 mL
